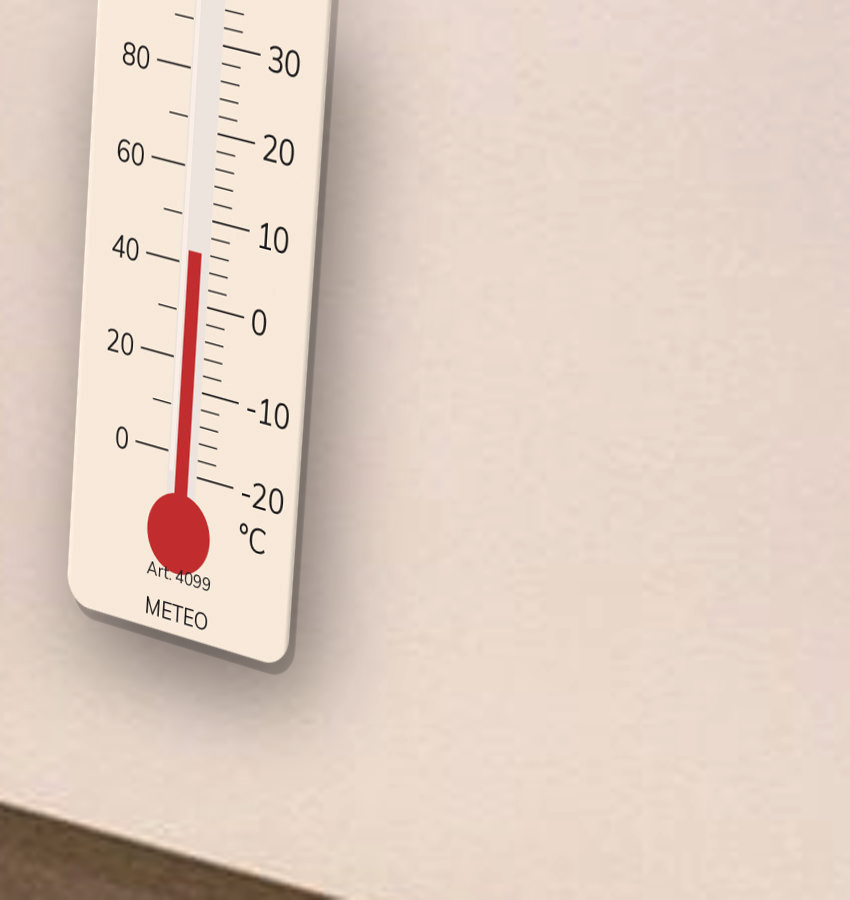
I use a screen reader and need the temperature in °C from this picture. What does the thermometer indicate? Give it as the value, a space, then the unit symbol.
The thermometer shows 6 °C
